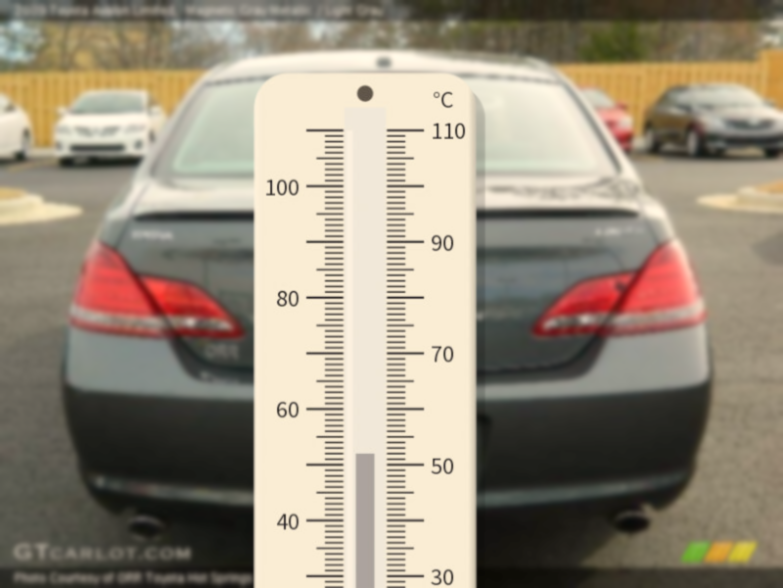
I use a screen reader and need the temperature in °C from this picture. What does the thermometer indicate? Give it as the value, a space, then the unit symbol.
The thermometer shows 52 °C
